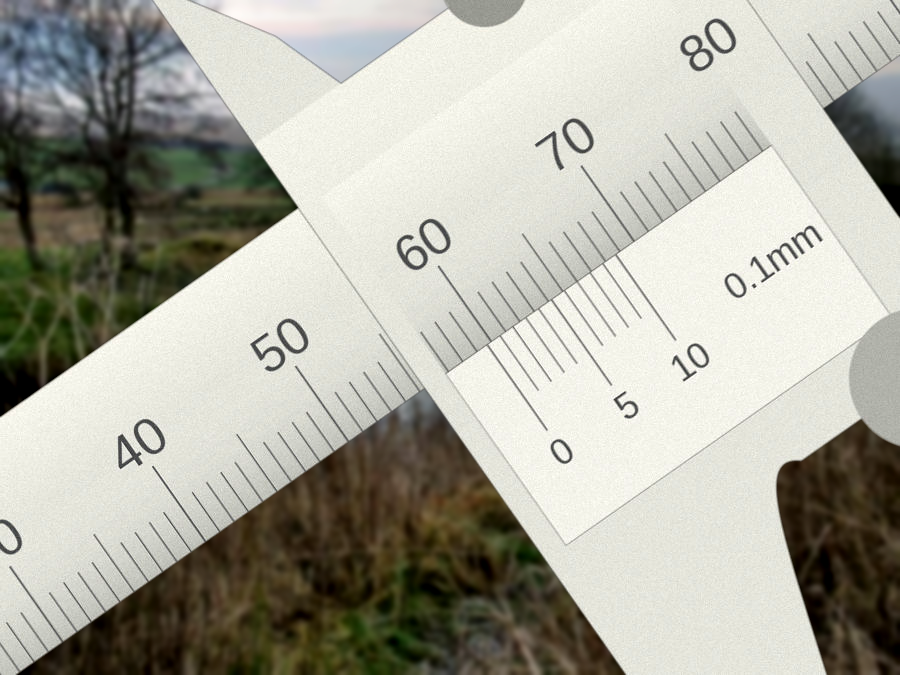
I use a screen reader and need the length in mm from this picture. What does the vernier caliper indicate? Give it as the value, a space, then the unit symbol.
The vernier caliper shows 59.7 mm
